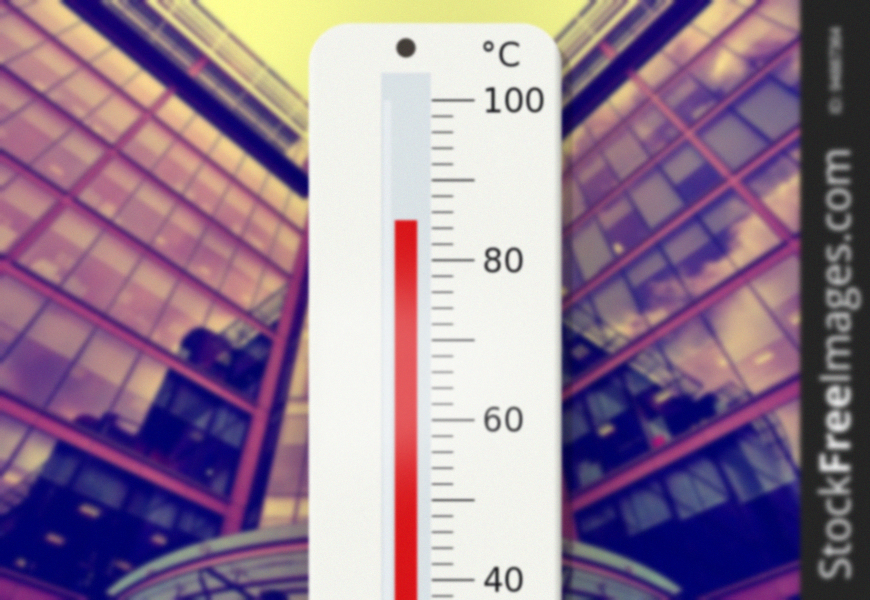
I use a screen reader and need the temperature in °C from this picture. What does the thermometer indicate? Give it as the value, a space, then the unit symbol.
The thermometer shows 85 °C
